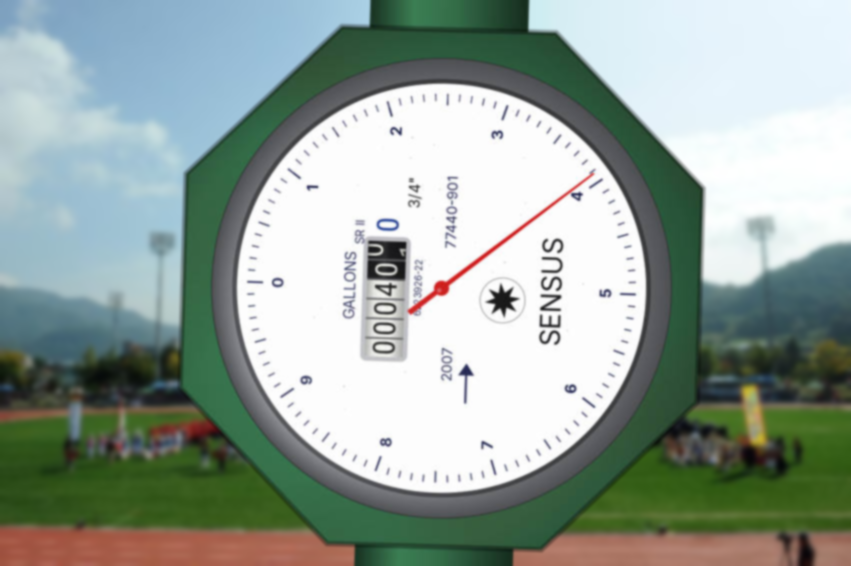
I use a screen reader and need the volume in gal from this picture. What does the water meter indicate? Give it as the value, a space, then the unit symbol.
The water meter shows 4003.9 gal
